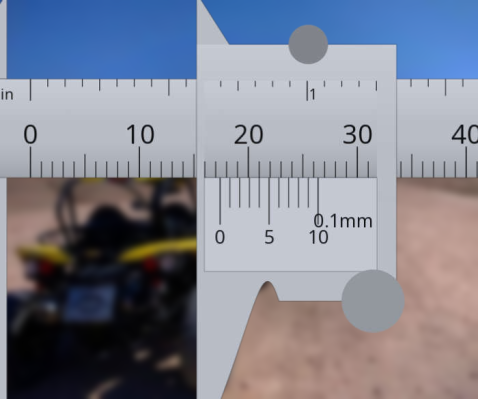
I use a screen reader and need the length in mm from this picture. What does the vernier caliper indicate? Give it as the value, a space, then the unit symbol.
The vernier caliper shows 17.4 mm
